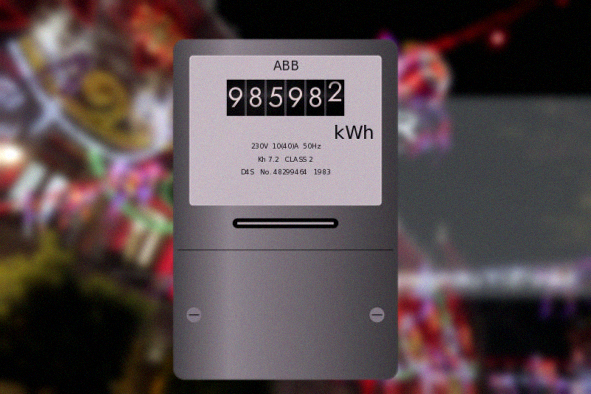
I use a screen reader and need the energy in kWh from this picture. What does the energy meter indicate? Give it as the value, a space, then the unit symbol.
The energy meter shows 985982 kWh
